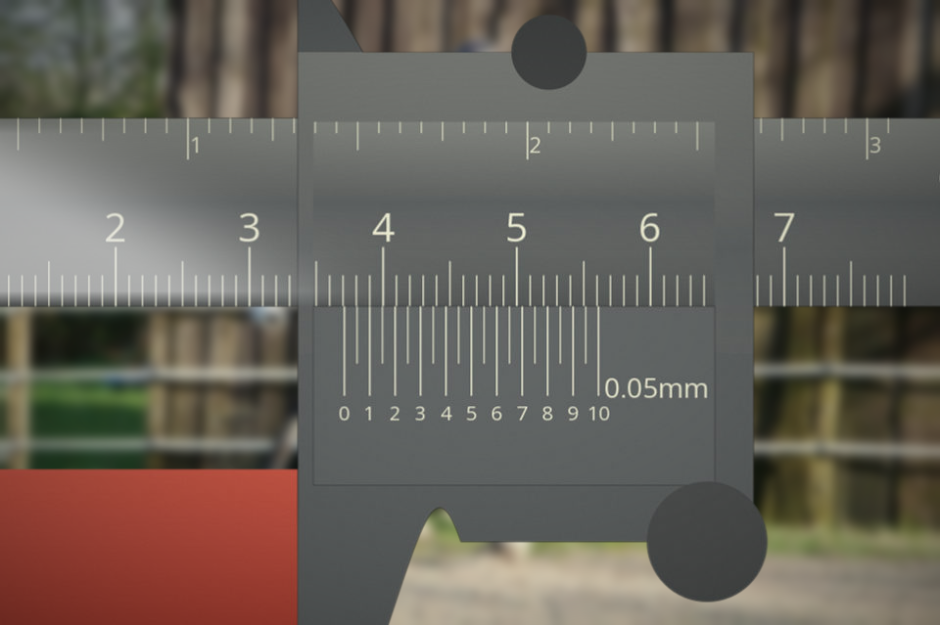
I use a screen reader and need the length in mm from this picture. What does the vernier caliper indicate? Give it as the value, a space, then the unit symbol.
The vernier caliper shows 37.1 mm
